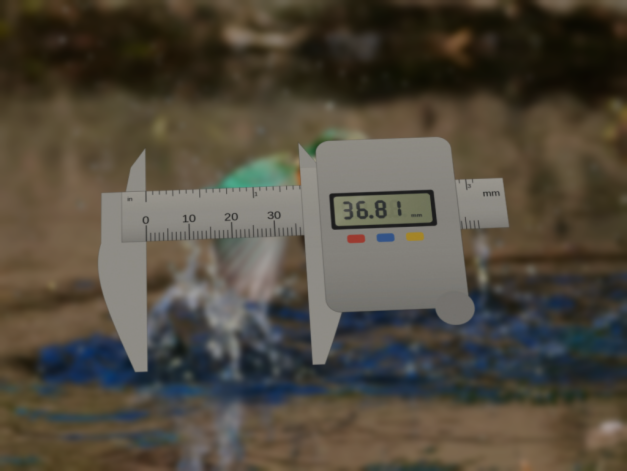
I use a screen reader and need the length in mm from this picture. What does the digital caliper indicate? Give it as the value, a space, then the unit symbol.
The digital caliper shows 36.81 mm
